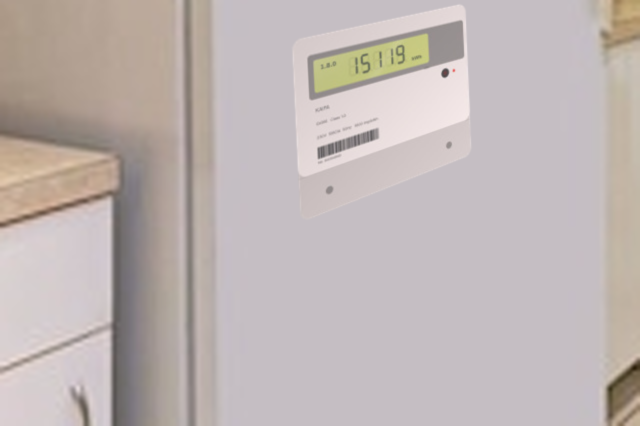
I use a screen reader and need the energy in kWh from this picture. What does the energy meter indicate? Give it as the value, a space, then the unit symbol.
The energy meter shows 15119 kWh
